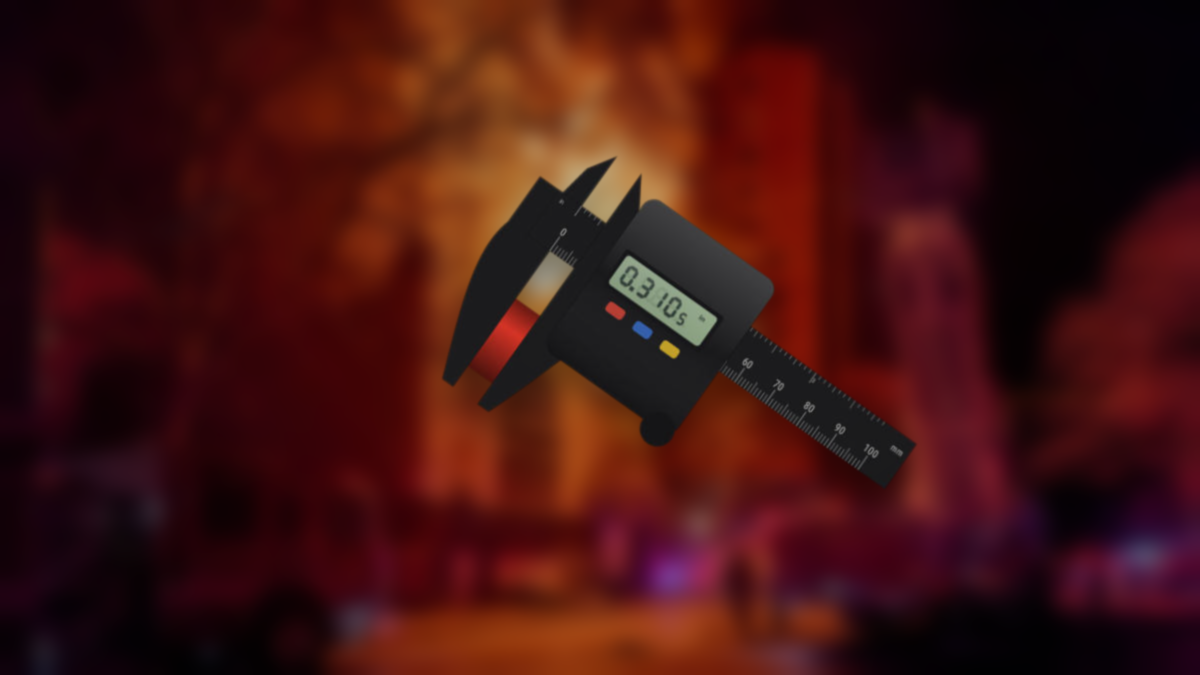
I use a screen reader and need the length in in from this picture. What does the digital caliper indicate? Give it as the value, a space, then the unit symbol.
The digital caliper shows 0.3105 in
